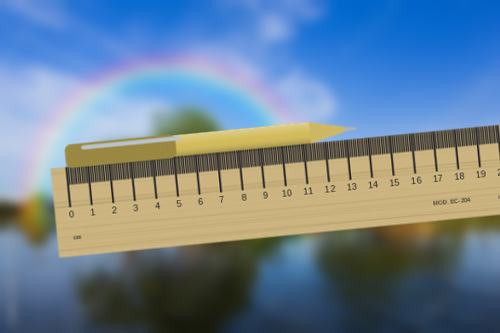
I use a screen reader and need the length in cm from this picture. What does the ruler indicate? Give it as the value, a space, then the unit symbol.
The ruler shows 13.5 cm
